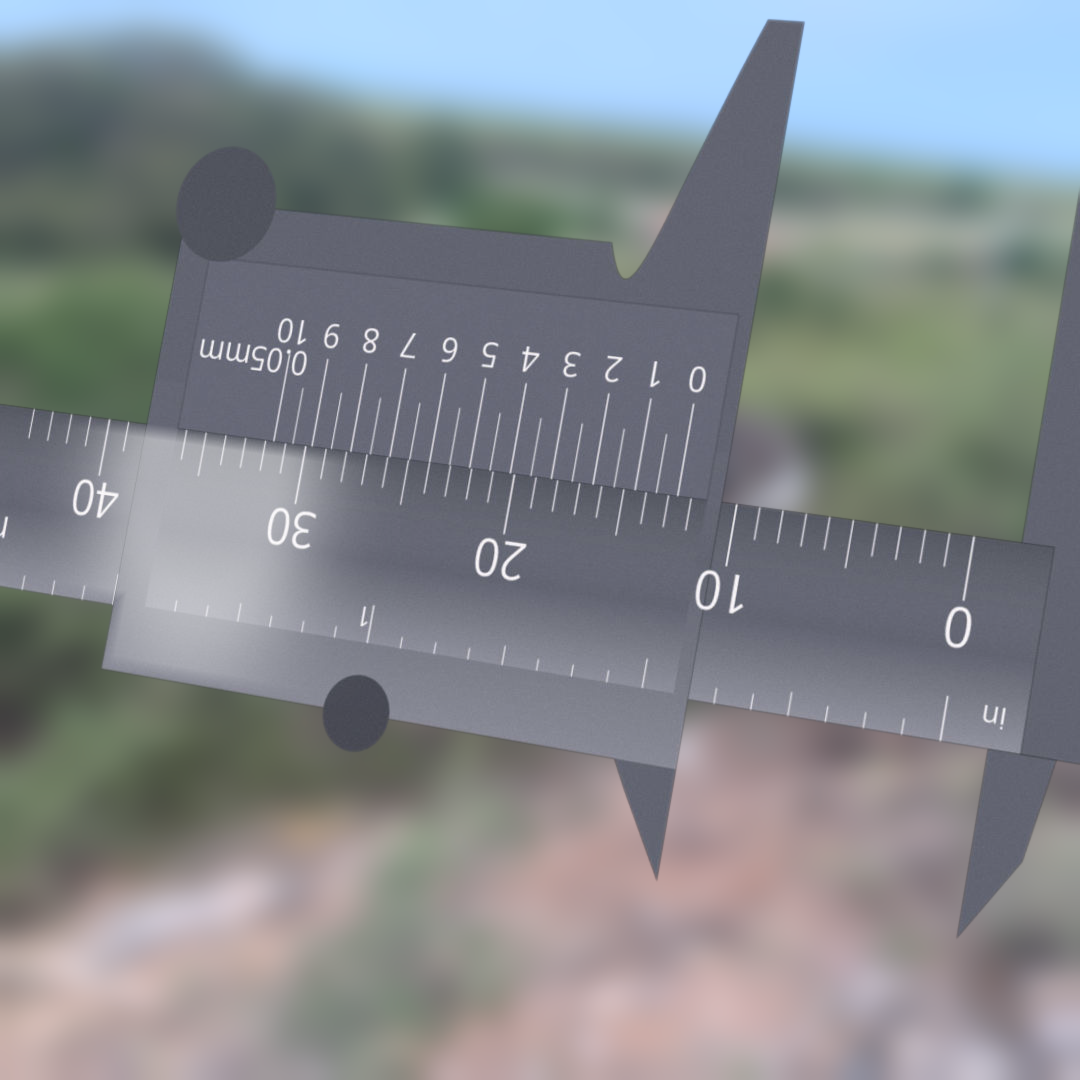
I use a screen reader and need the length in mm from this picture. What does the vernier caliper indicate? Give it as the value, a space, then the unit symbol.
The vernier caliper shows 12.6 mm
